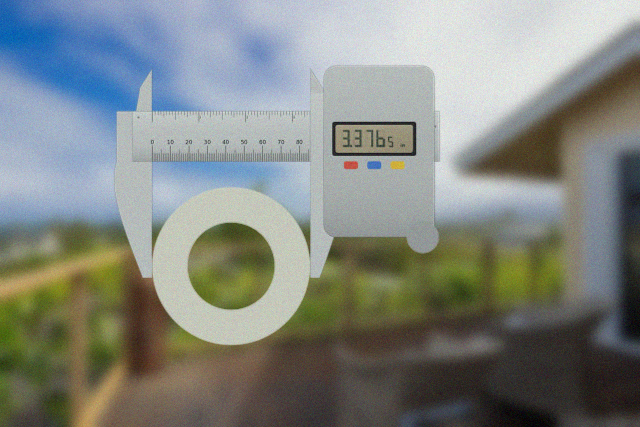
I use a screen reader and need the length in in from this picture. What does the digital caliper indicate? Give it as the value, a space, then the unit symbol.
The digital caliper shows 3.3765 in
